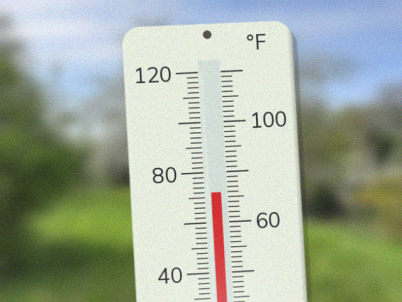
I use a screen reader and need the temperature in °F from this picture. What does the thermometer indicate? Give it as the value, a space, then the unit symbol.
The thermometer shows 72 °F
